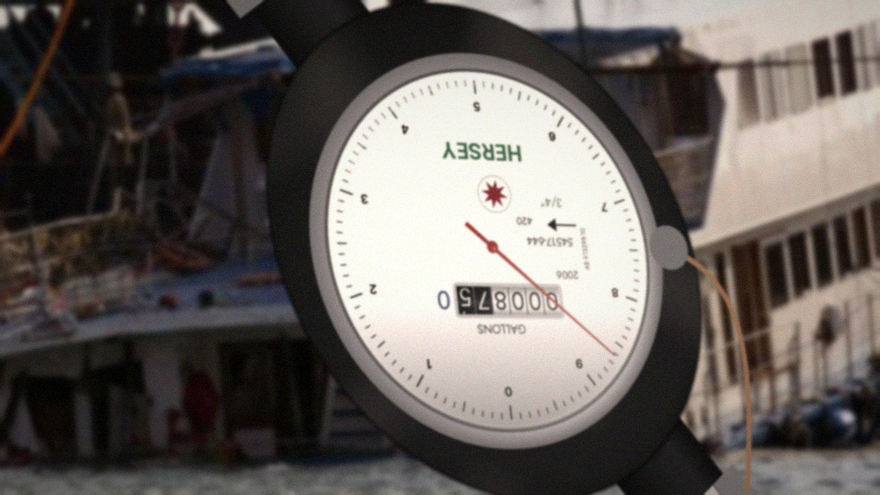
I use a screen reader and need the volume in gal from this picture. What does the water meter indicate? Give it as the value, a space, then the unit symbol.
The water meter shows 8748.6 gal
